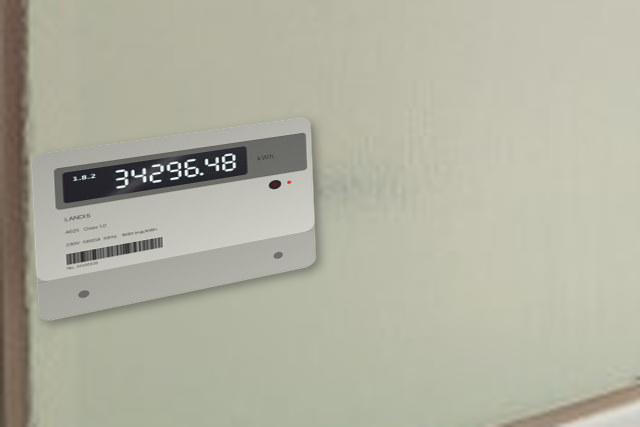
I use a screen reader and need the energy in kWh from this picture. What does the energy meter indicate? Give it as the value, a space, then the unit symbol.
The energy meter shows 34296.48 kWh
